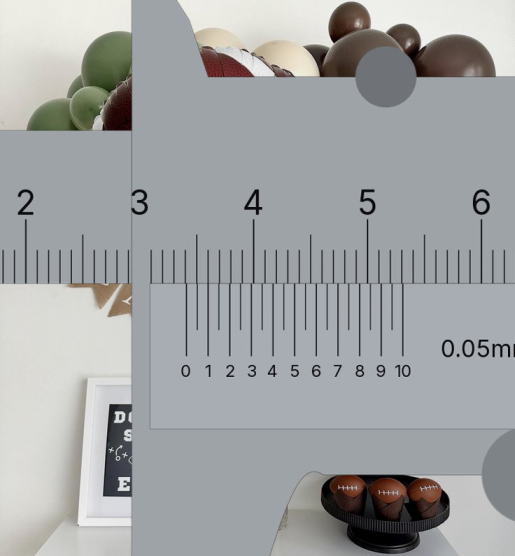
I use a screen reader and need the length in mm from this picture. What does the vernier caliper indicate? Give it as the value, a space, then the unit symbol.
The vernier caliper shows 34.1 mm
